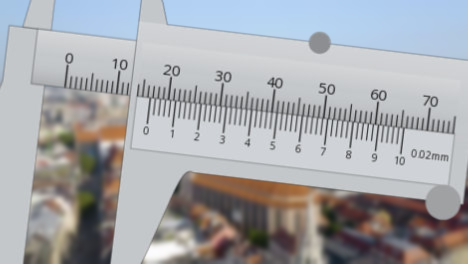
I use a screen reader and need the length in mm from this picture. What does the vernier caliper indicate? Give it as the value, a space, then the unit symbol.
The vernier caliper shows 16.5 mm
